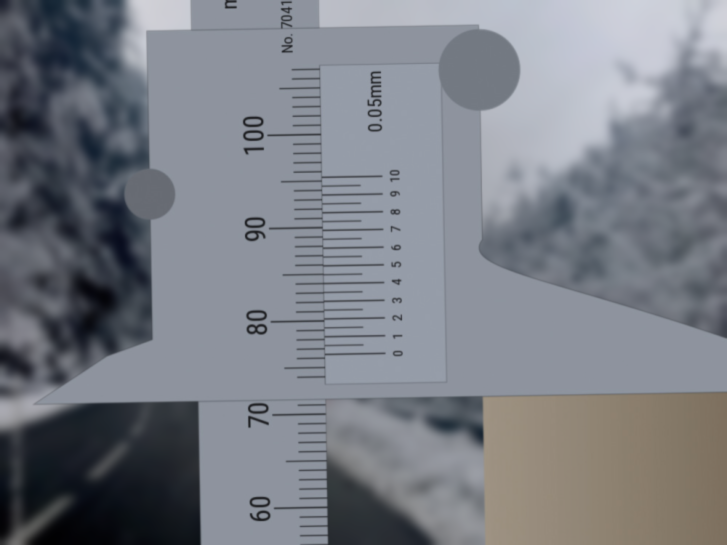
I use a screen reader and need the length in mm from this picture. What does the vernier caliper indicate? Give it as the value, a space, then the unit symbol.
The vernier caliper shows 76.4 mm
